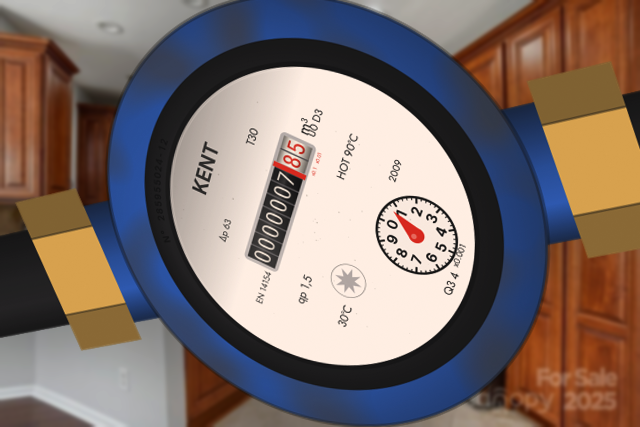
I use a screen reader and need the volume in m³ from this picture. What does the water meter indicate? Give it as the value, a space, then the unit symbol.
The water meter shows 7.850 m³
